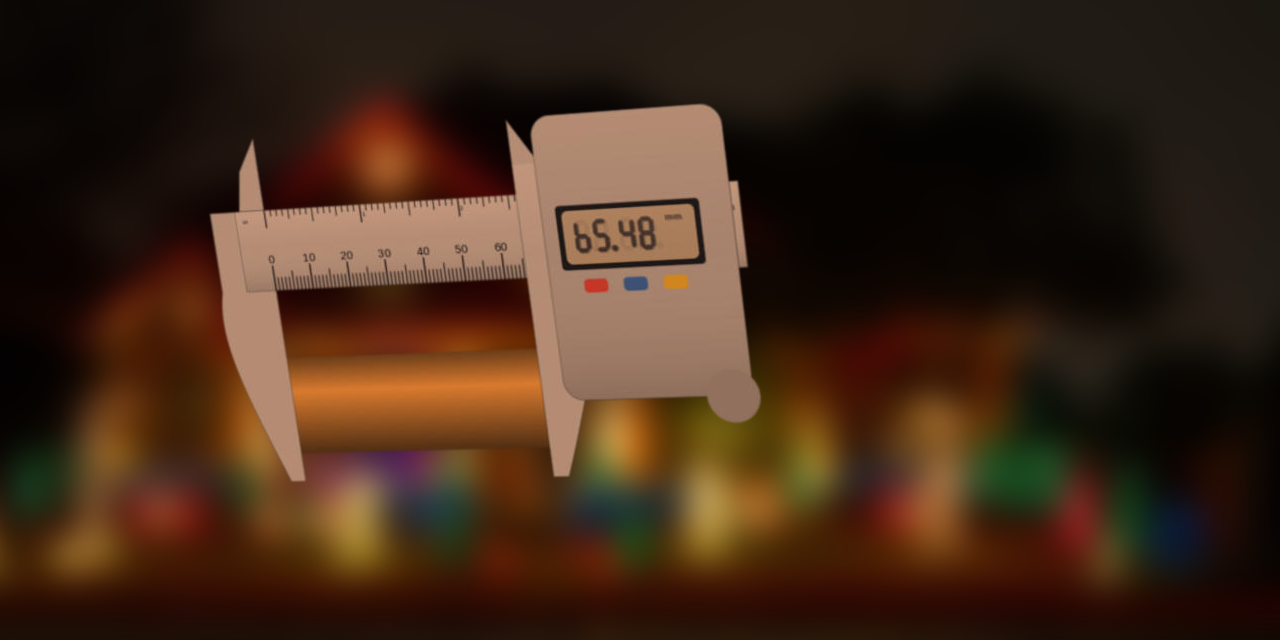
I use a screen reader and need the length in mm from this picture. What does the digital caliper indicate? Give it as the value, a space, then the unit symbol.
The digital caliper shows 65.48 mm
